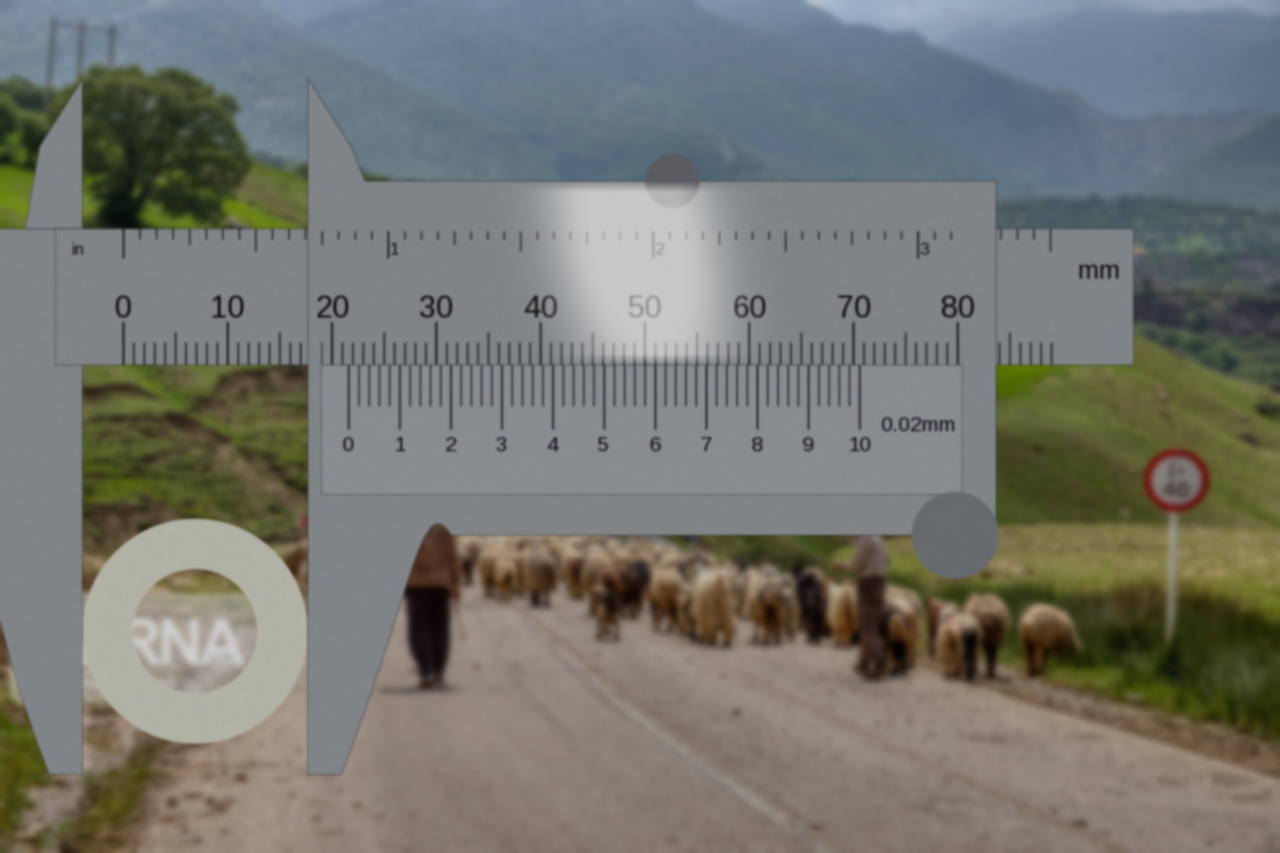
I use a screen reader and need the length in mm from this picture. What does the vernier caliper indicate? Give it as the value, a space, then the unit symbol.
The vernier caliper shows 21.6 mm
